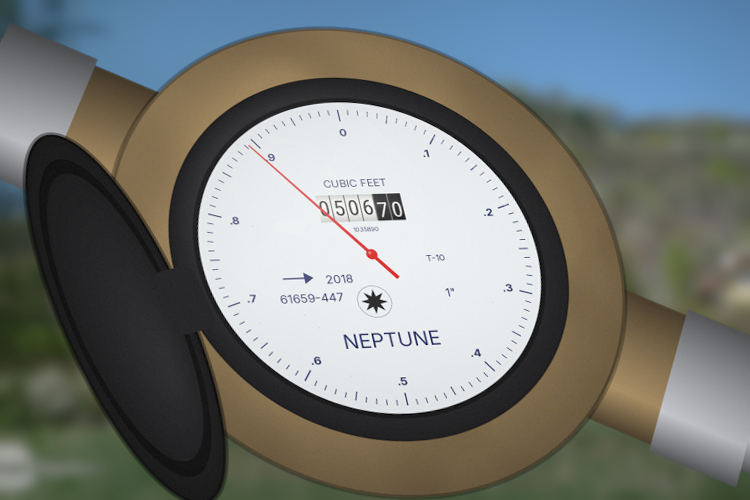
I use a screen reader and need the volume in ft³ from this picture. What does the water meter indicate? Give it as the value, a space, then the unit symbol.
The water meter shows 50669.89 ft³
